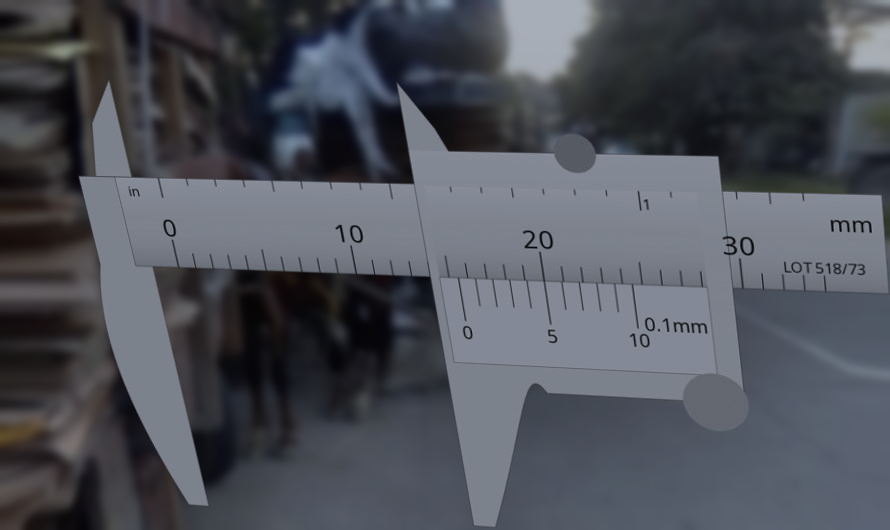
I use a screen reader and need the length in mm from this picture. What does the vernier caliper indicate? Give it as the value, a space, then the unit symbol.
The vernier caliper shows 15.5 mm
